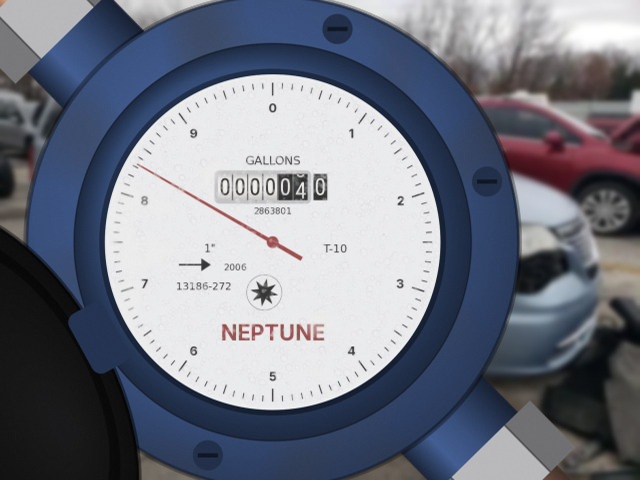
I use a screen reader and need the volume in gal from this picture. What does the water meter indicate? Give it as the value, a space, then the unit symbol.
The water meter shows 38.3 gal
